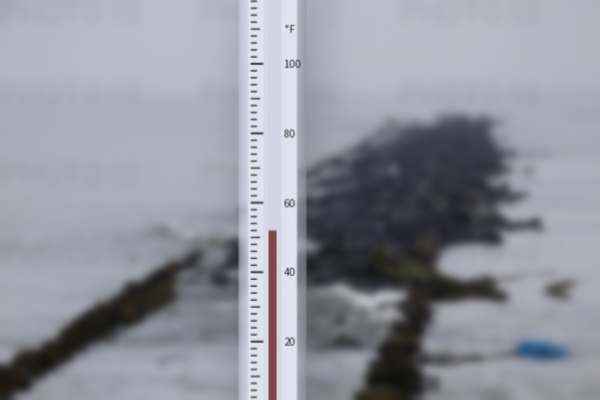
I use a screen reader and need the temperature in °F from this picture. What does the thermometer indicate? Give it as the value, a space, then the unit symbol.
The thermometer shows 52 °F
